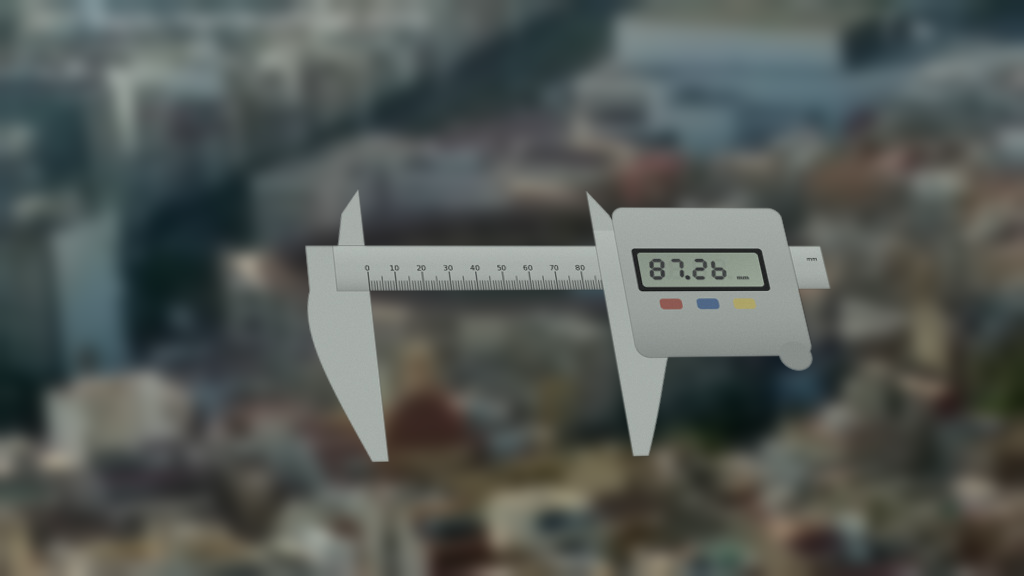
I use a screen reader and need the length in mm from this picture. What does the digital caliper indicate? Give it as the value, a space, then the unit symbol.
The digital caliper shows 87.26 mm
